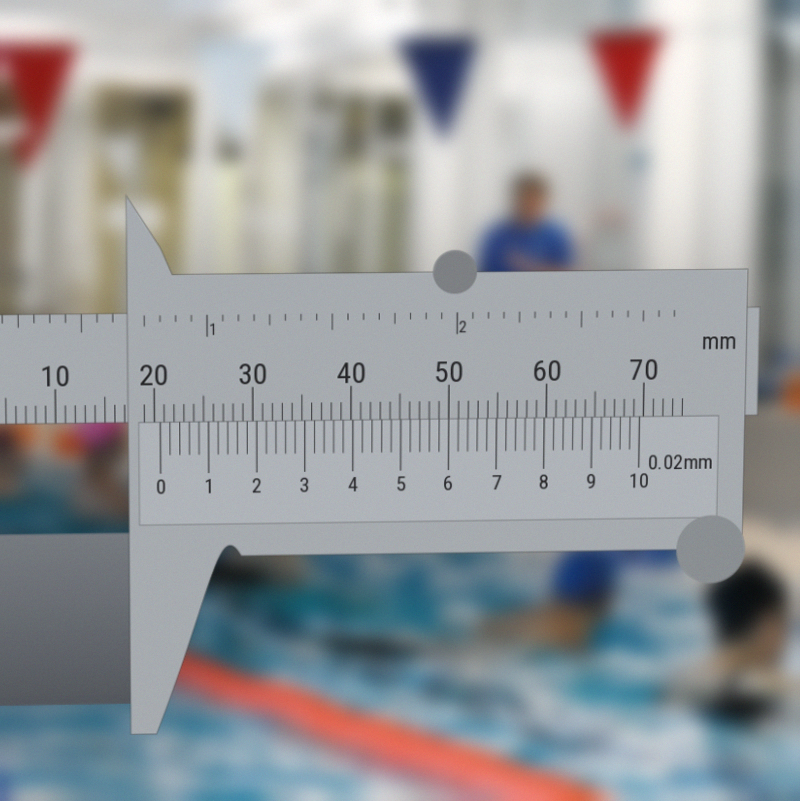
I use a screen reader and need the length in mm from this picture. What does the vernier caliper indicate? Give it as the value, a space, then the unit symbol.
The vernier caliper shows 20.6 mm
